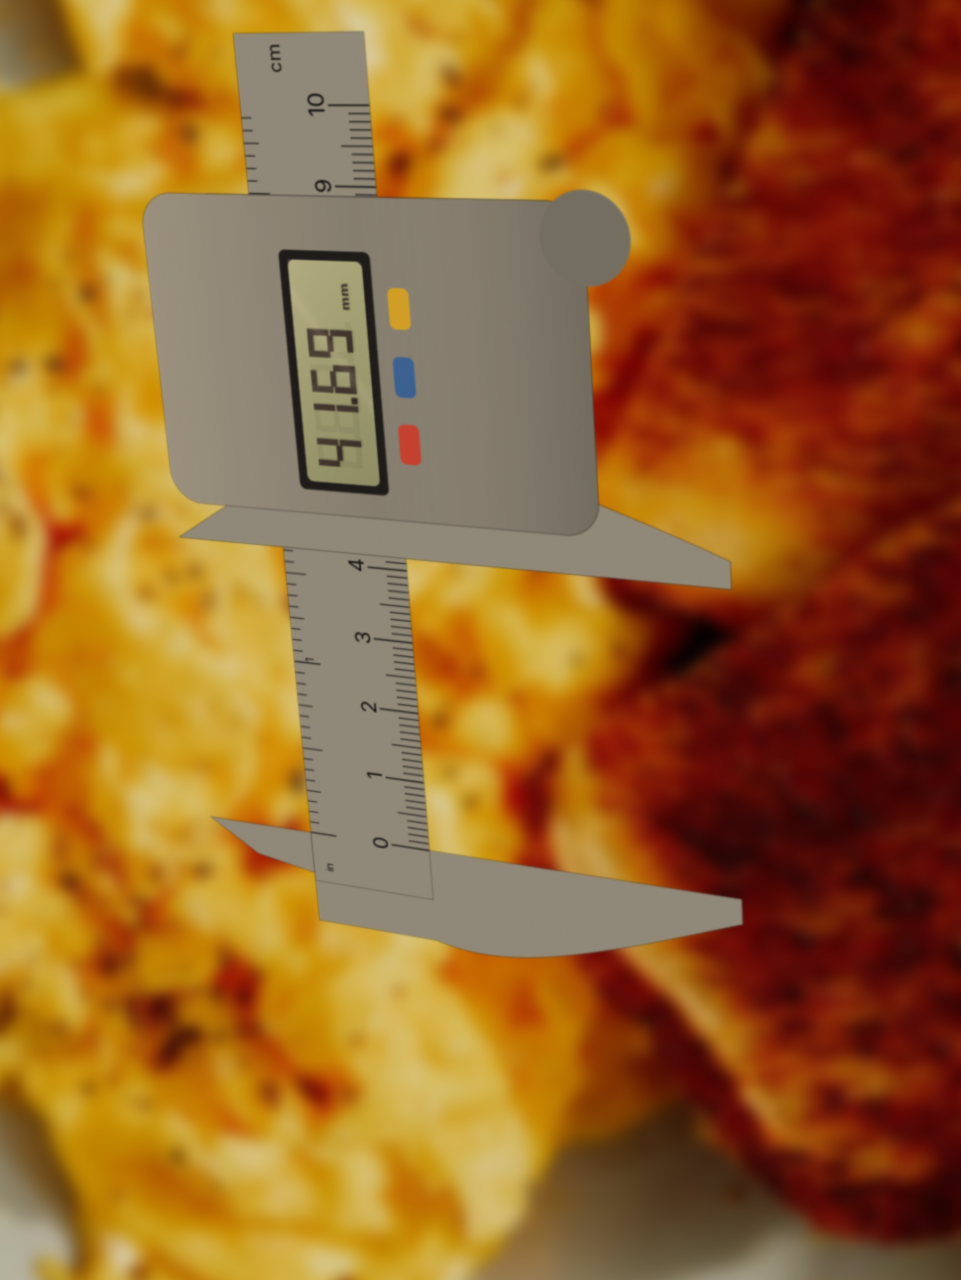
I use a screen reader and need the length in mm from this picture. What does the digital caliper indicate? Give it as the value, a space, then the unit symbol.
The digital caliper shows 41.69 mm
